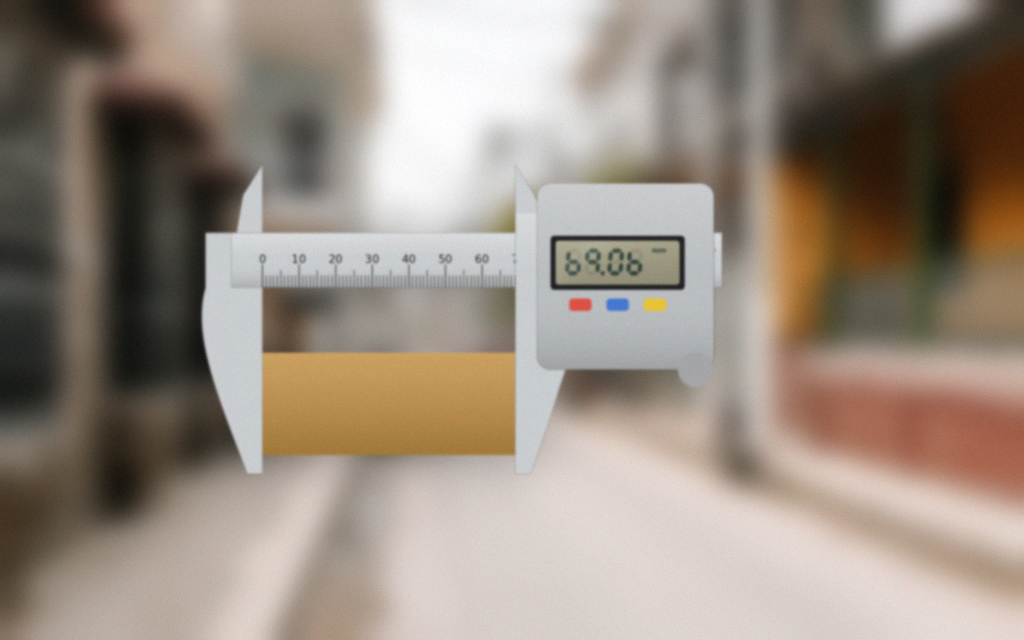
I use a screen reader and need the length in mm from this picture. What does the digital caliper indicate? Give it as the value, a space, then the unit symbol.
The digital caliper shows 69.06 mm
